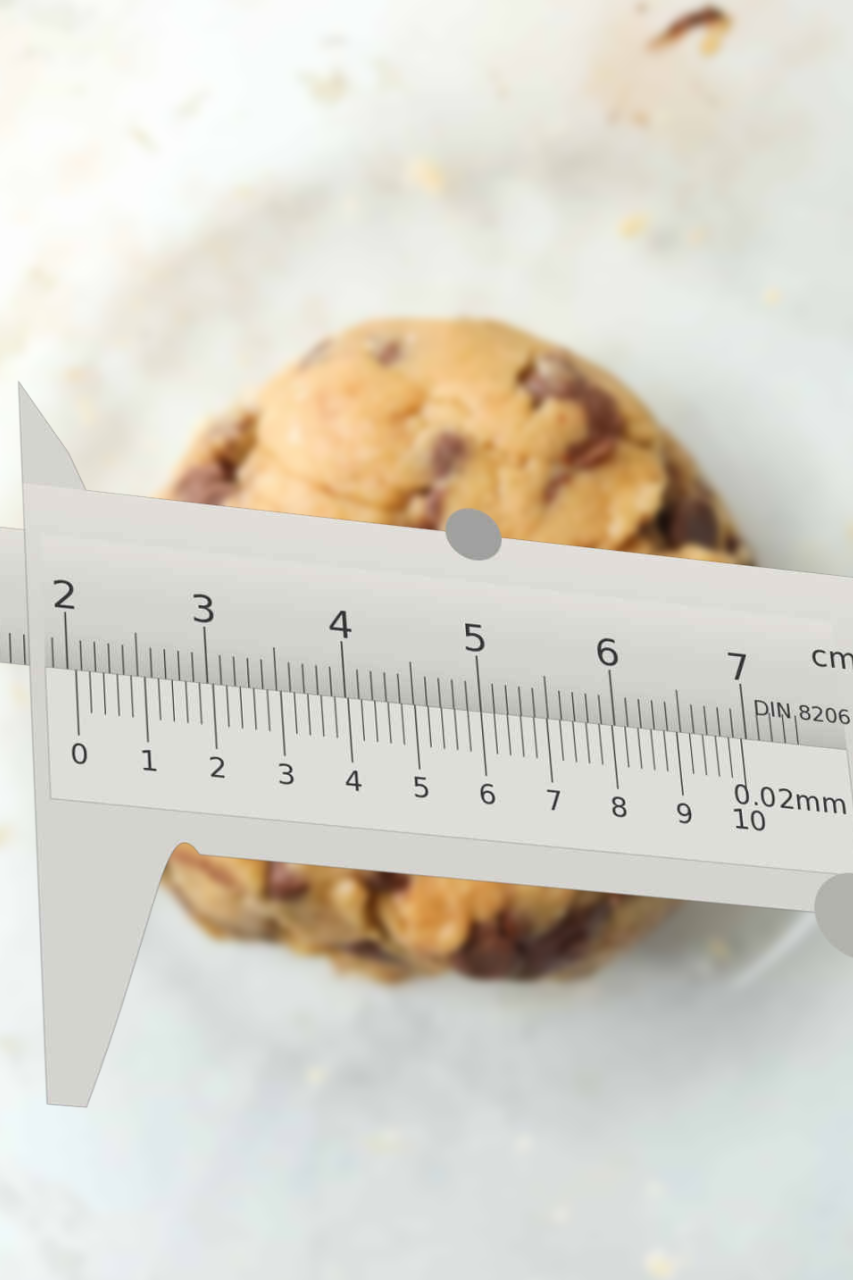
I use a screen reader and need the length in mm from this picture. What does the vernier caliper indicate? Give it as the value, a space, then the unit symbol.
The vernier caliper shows 20.6 mm
